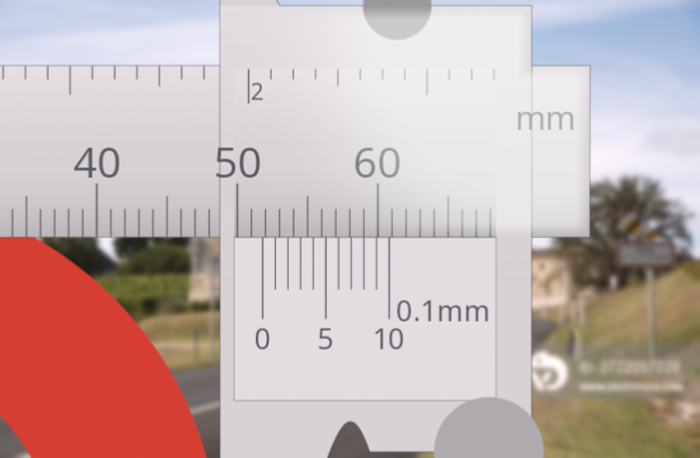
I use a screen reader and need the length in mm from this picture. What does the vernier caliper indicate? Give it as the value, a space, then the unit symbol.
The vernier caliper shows 51.8 mm
